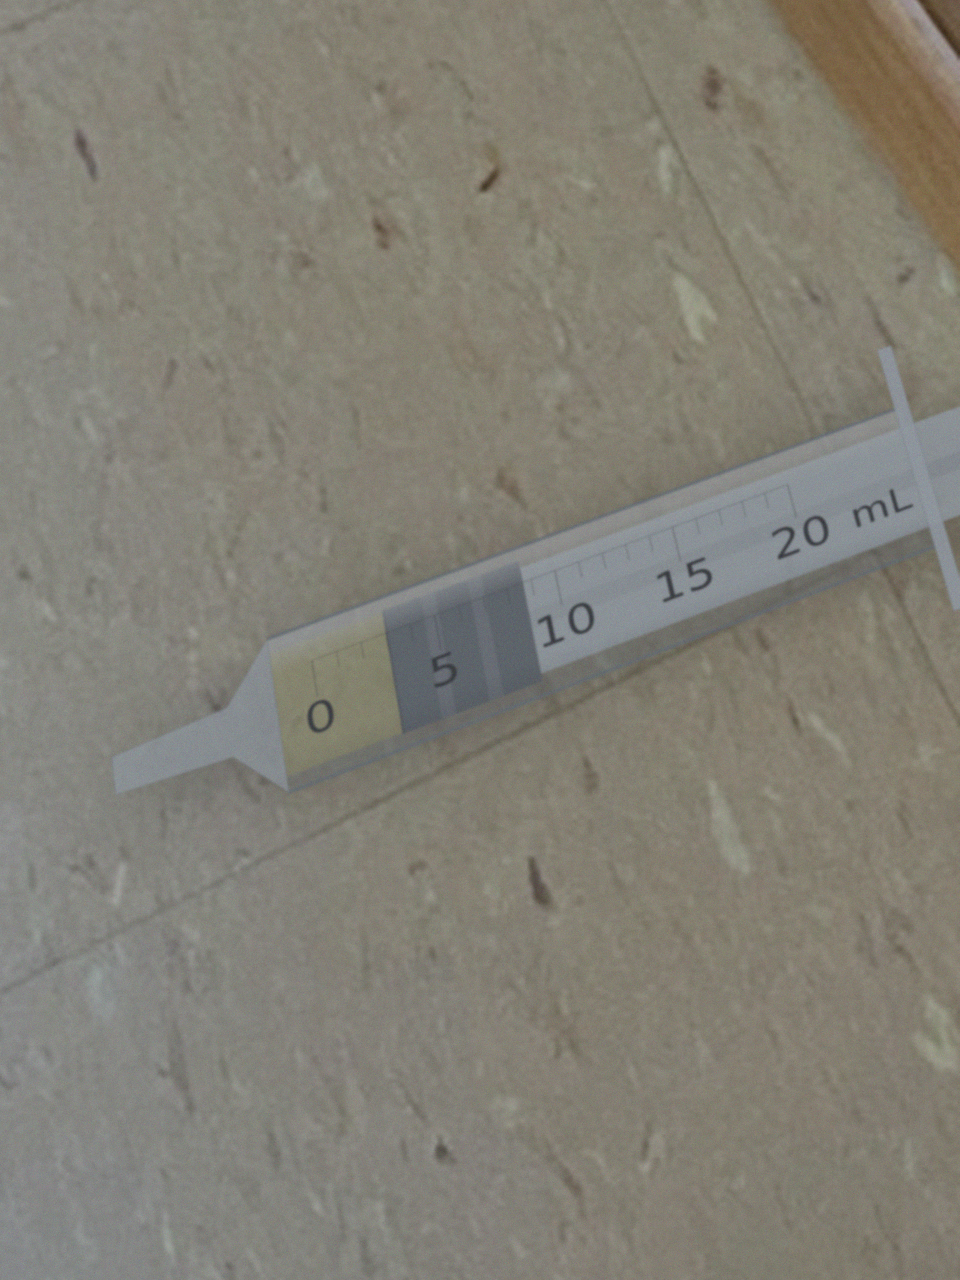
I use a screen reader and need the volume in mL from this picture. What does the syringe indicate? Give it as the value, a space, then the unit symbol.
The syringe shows 3 mL
